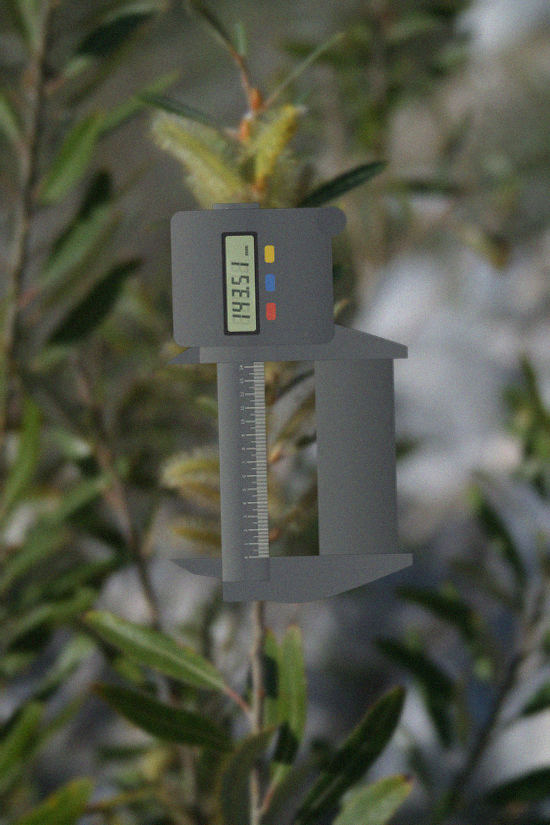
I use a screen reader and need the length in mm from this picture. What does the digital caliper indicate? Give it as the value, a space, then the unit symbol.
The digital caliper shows 143.51 mm
